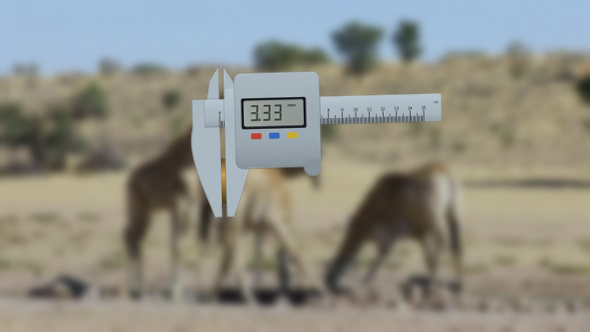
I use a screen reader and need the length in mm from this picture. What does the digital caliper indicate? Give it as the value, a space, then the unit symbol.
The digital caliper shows 3.33 mm
